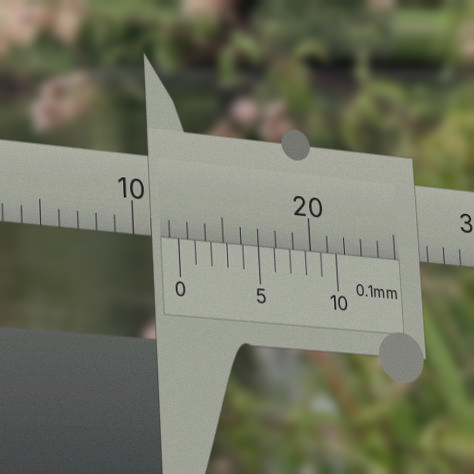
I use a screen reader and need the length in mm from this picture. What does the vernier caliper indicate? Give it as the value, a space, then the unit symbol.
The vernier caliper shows 12.5 mm
